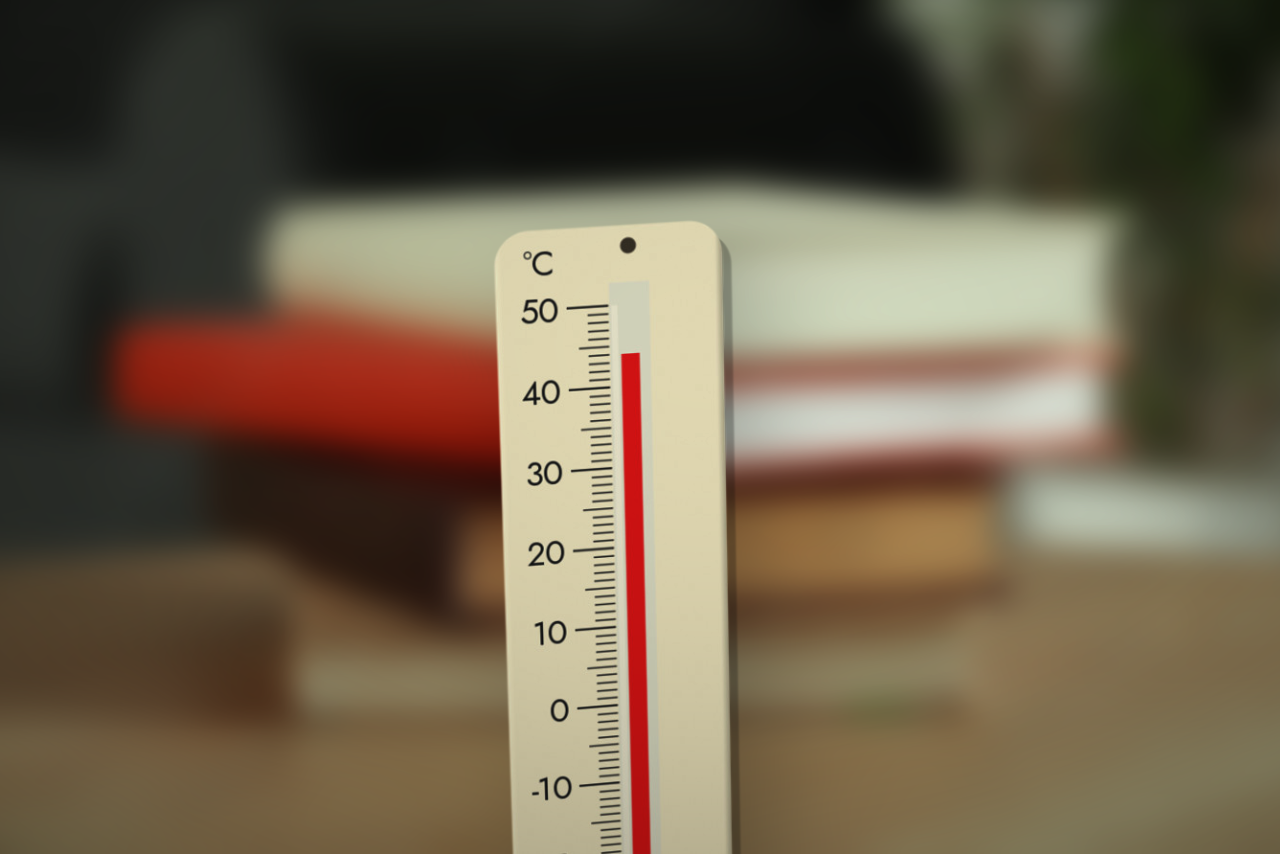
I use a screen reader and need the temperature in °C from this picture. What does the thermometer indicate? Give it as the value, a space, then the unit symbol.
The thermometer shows 44 °C
